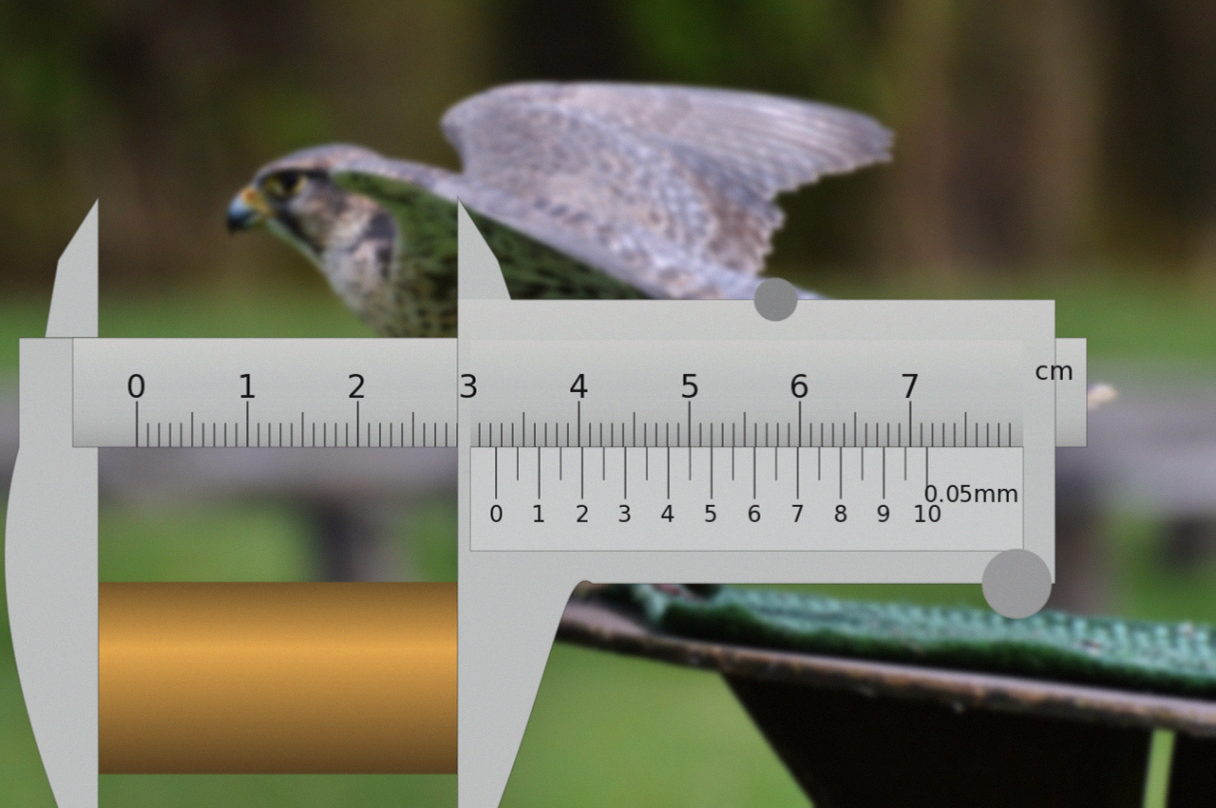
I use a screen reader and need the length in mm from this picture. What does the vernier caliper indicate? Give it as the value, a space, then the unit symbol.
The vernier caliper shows 32.5 mm
